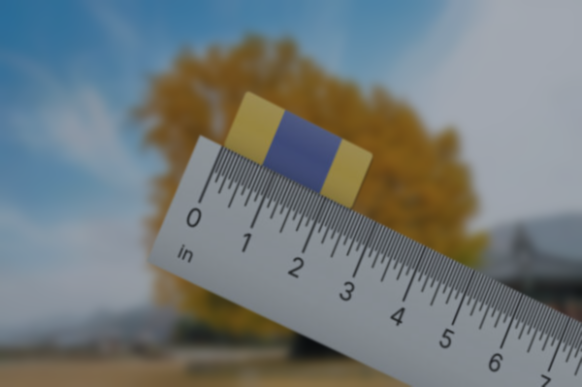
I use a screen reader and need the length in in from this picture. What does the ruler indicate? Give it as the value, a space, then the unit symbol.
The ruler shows 2.5 in
